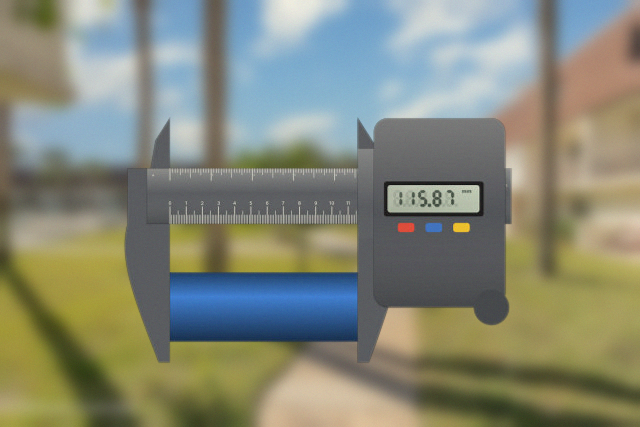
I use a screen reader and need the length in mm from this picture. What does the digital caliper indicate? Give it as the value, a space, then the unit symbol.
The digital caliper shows 115.87 mm
